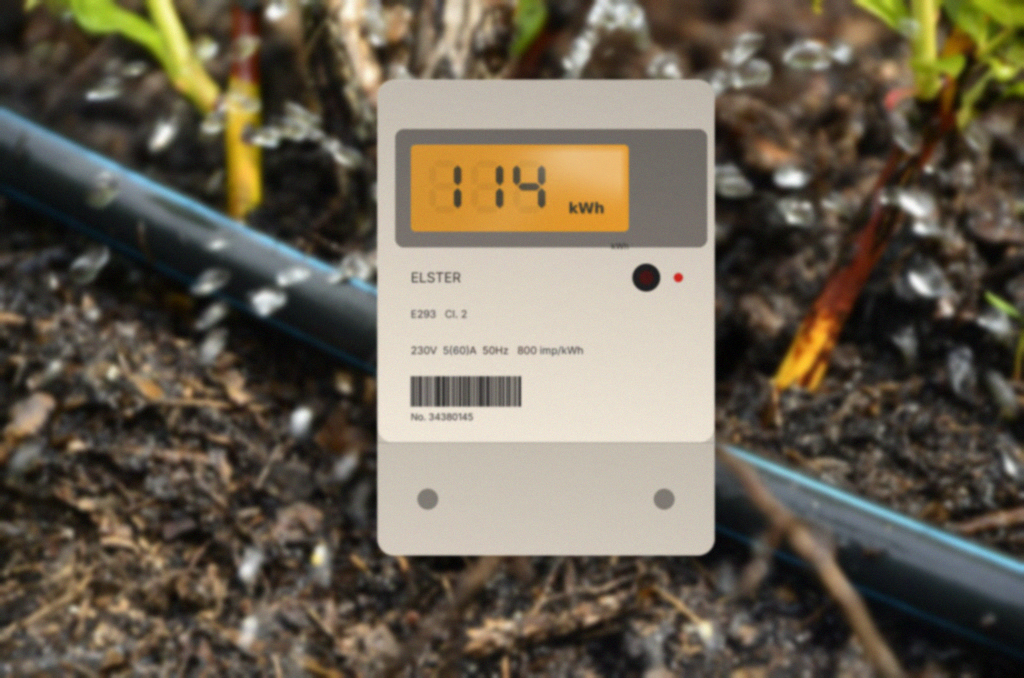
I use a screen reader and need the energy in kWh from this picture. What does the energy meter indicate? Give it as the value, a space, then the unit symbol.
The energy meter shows 114 kWh
